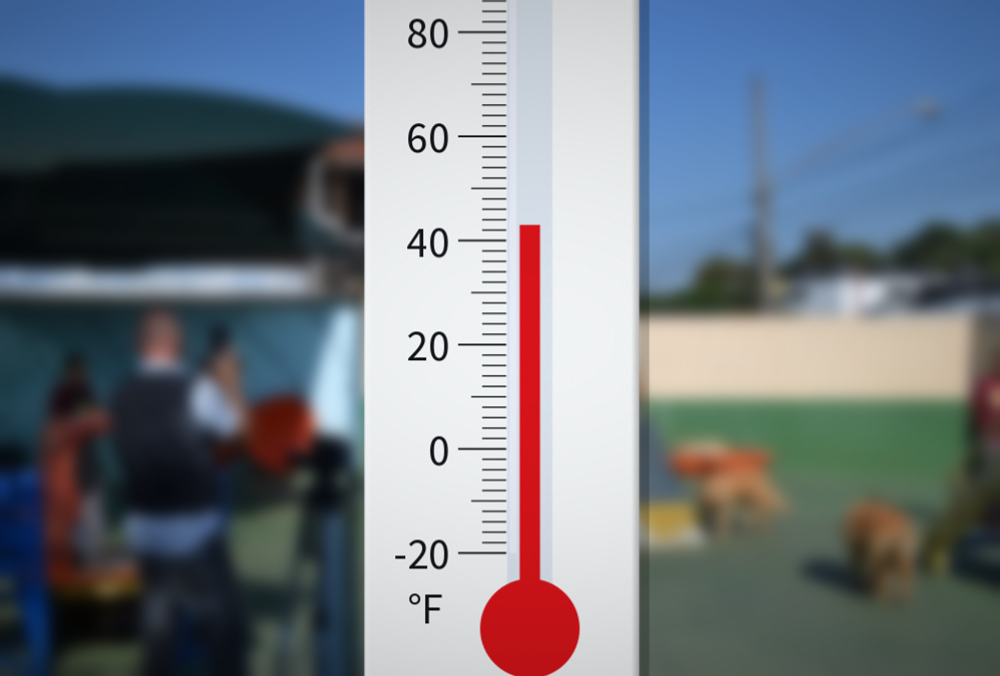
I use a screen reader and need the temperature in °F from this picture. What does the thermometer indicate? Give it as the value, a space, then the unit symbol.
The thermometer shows 43 °F
